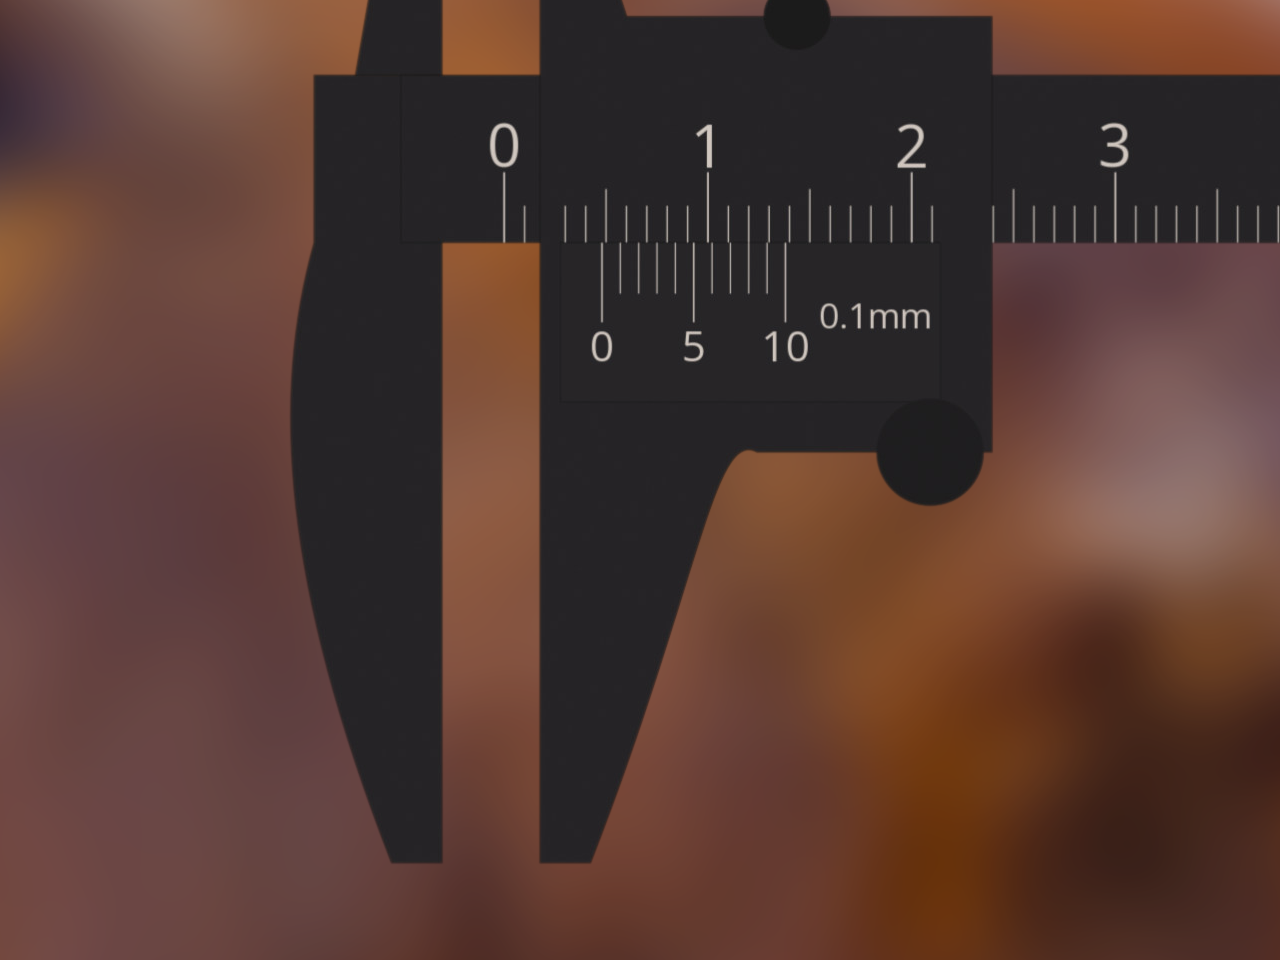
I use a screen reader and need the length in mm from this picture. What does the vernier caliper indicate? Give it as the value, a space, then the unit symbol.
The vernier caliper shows 4.8 mm
